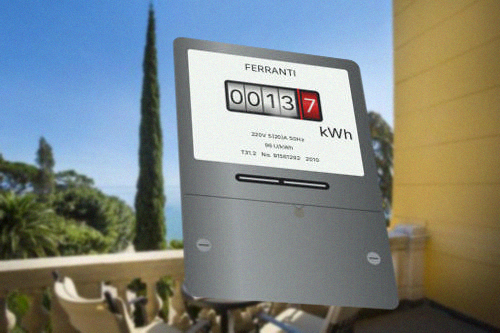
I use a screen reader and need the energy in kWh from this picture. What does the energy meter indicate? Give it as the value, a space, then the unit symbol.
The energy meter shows 13.7 kWh
